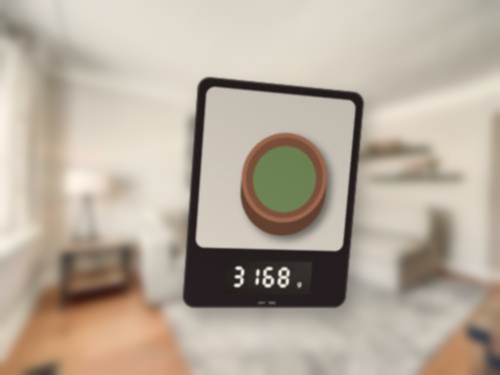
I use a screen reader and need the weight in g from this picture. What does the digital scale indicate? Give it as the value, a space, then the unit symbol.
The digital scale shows 3168 g
